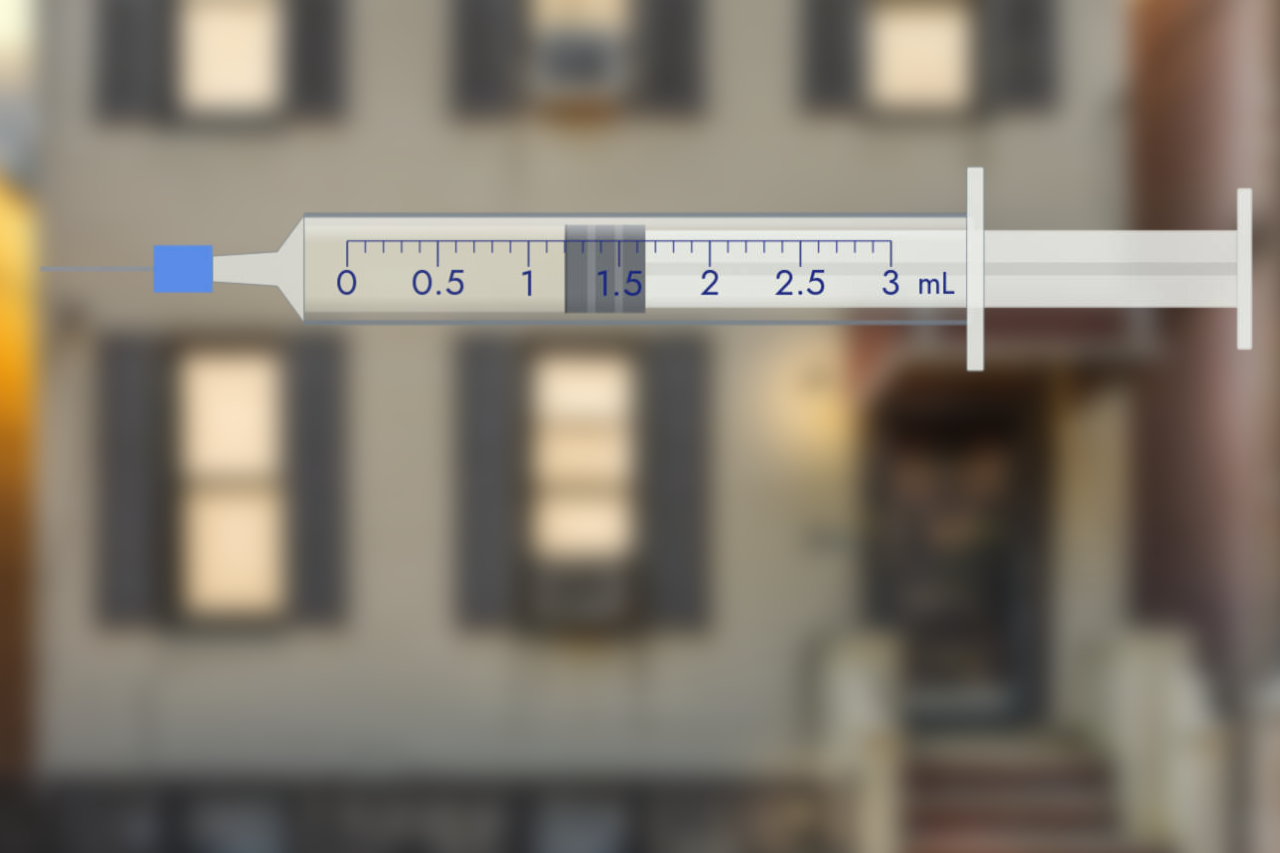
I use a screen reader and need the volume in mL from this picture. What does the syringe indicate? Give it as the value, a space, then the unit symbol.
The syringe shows 1.2 mL
